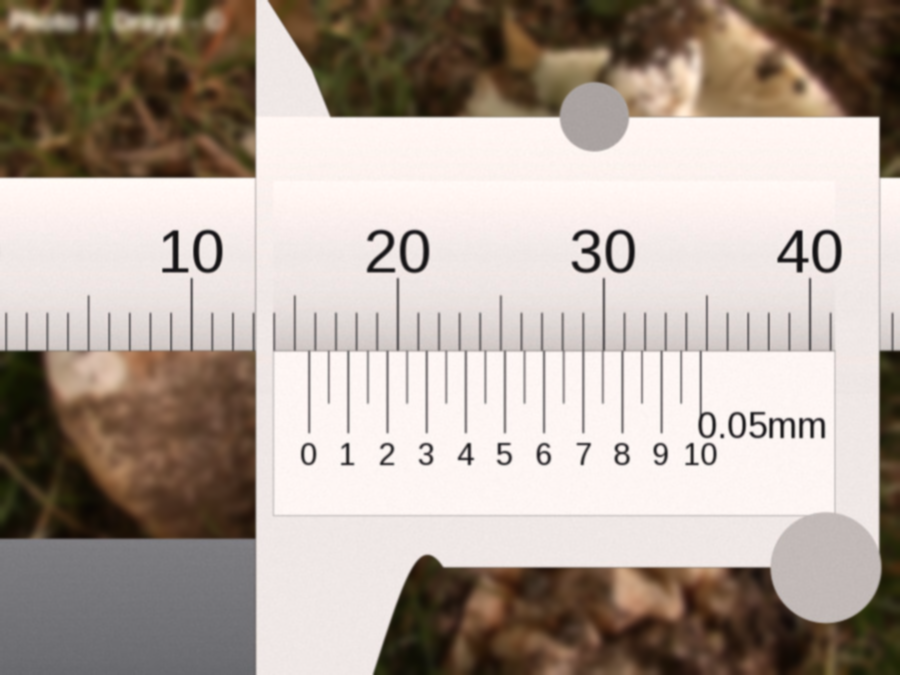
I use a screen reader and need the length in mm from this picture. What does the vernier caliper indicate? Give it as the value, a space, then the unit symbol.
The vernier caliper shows 15.7 mm
